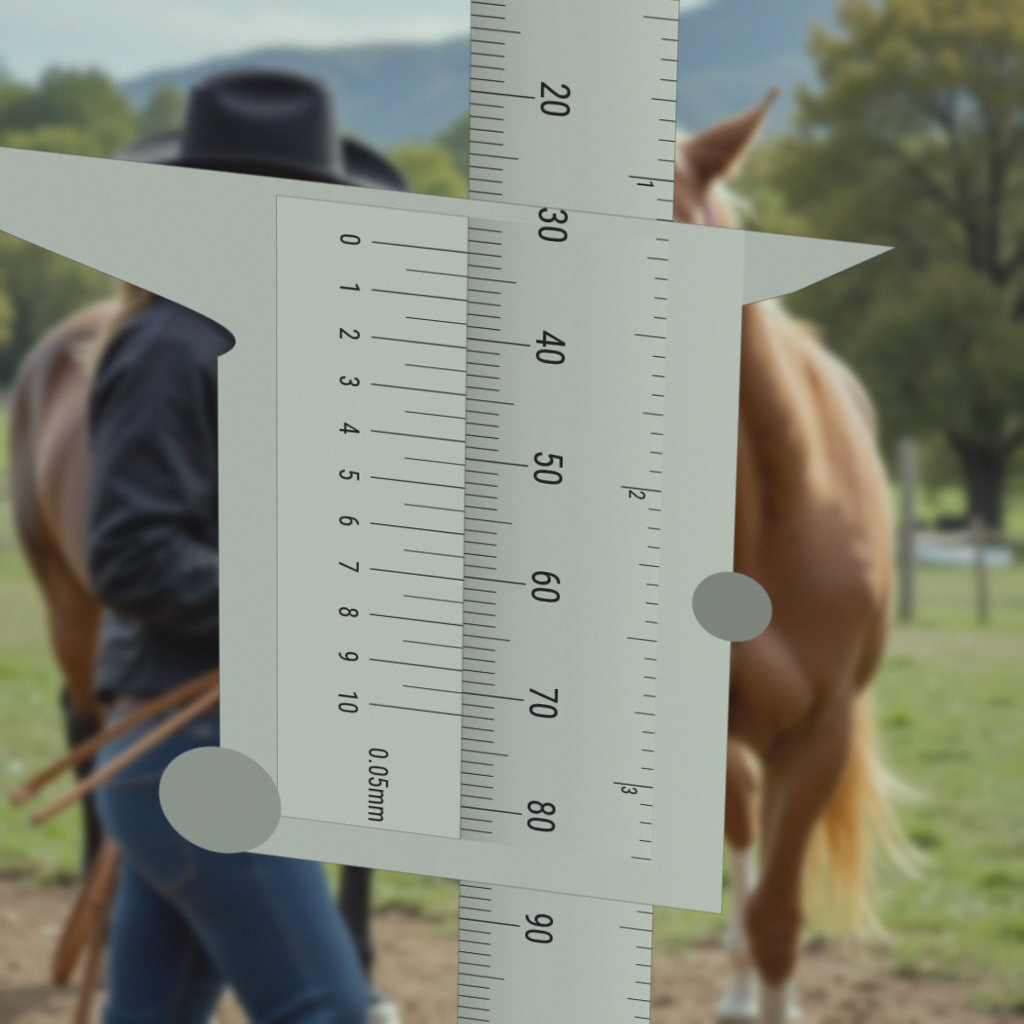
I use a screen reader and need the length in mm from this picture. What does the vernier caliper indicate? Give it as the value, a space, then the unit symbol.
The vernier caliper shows 33.0 mm
